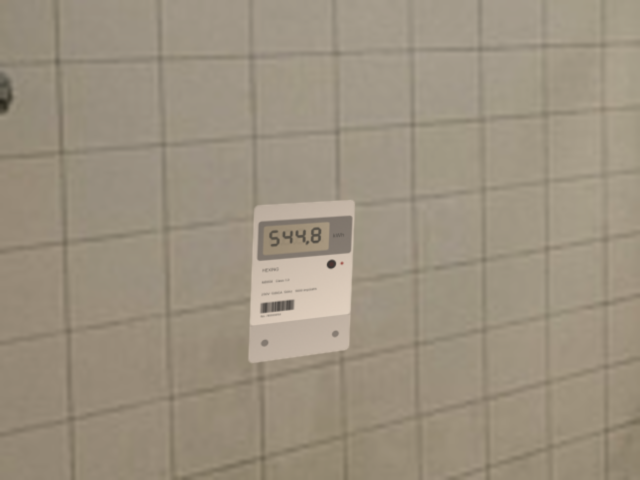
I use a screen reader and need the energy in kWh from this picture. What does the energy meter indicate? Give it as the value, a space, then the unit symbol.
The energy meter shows 544.8 kWh
